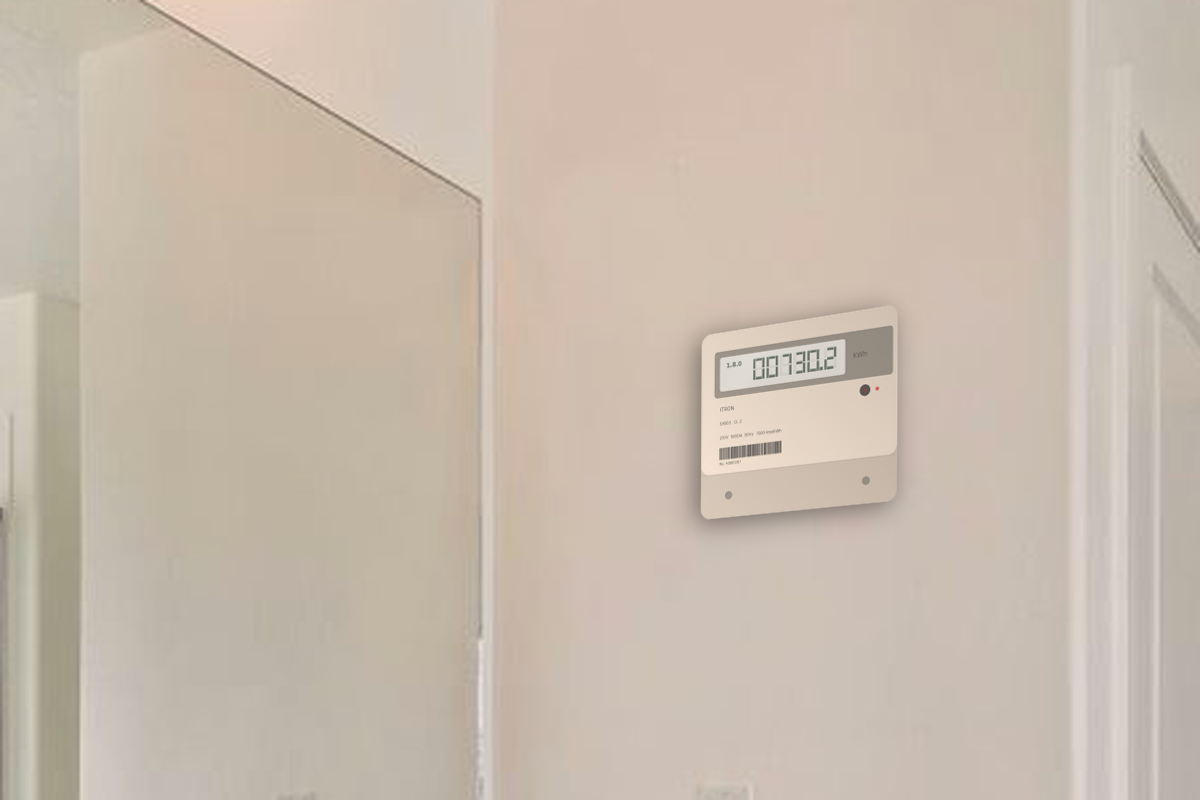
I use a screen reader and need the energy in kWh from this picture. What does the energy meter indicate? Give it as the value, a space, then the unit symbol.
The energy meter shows 730.2 kWh
